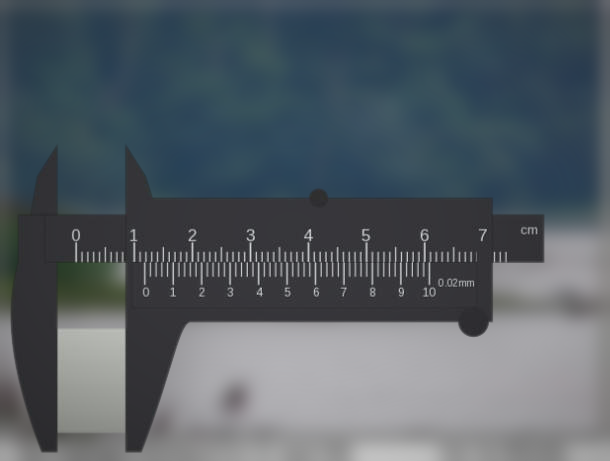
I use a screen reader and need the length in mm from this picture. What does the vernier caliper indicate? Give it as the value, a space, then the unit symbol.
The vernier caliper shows 11.8 mm
